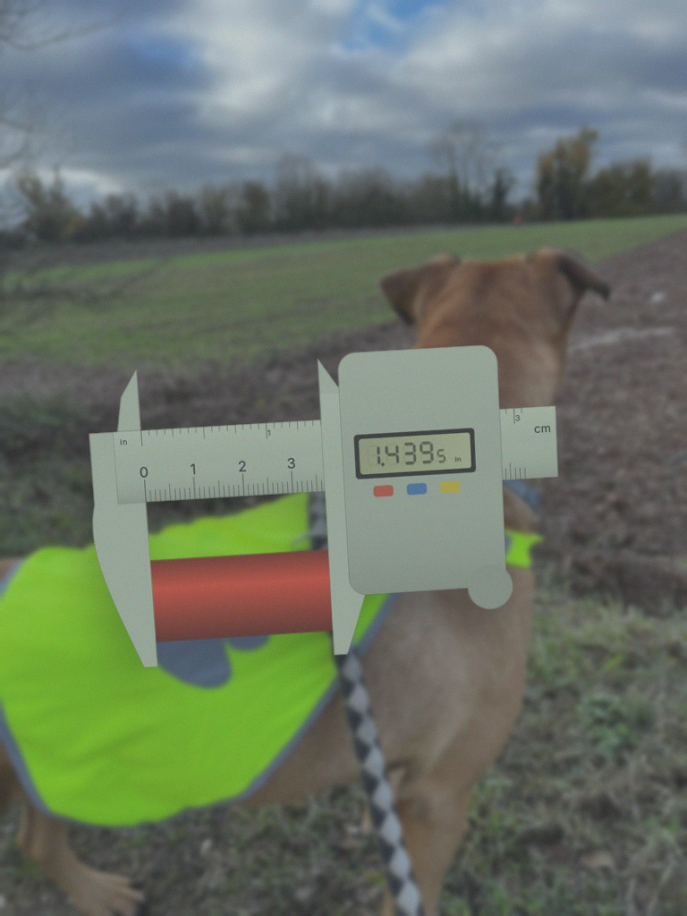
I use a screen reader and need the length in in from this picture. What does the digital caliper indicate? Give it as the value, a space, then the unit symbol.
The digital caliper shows 1.4395 in
